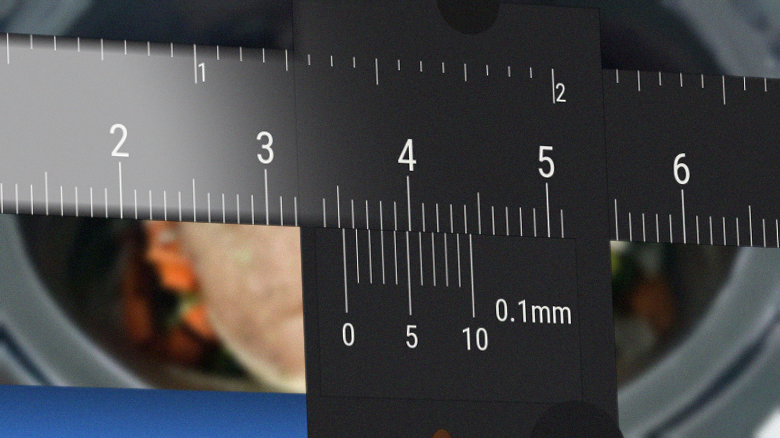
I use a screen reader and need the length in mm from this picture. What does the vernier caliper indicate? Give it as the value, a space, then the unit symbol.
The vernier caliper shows 35.3 mm
